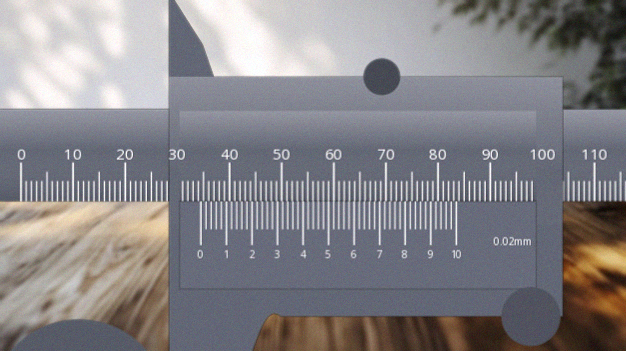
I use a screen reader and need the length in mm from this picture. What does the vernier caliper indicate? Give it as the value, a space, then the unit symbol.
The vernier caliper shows 34.5 mm
